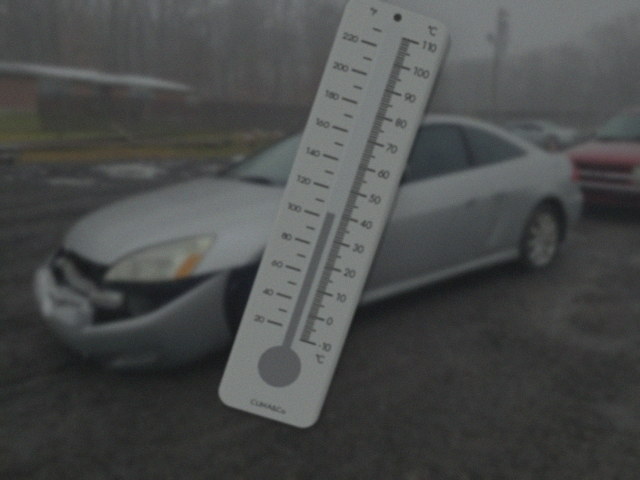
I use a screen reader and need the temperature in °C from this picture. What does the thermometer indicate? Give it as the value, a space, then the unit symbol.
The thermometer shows 40 °C
